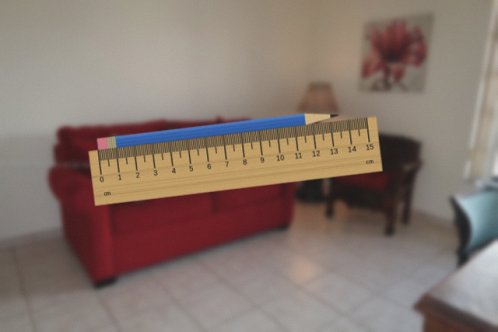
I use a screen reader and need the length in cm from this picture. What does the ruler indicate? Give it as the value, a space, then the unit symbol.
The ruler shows 13.5 cm
